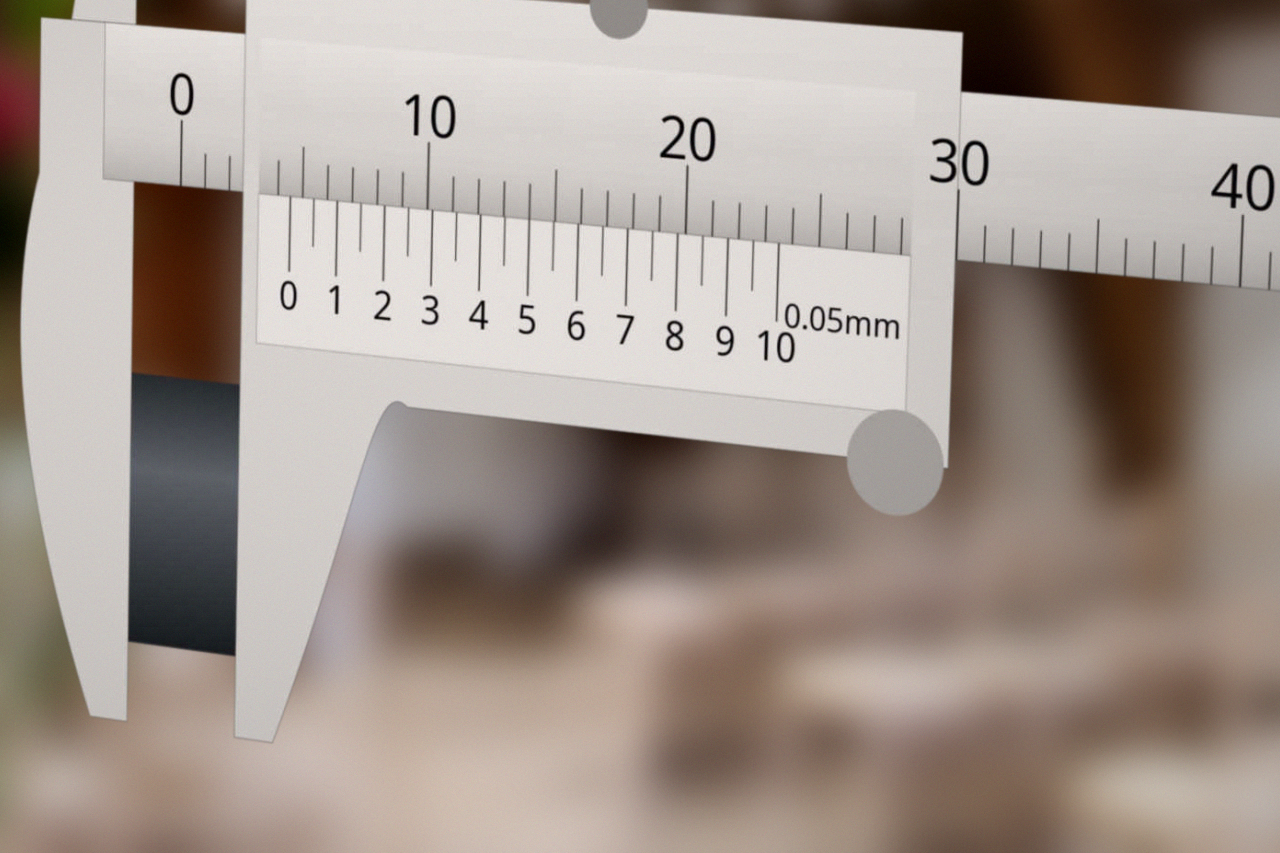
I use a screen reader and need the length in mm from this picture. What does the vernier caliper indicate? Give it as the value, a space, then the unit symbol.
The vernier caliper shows 4.5 mm
